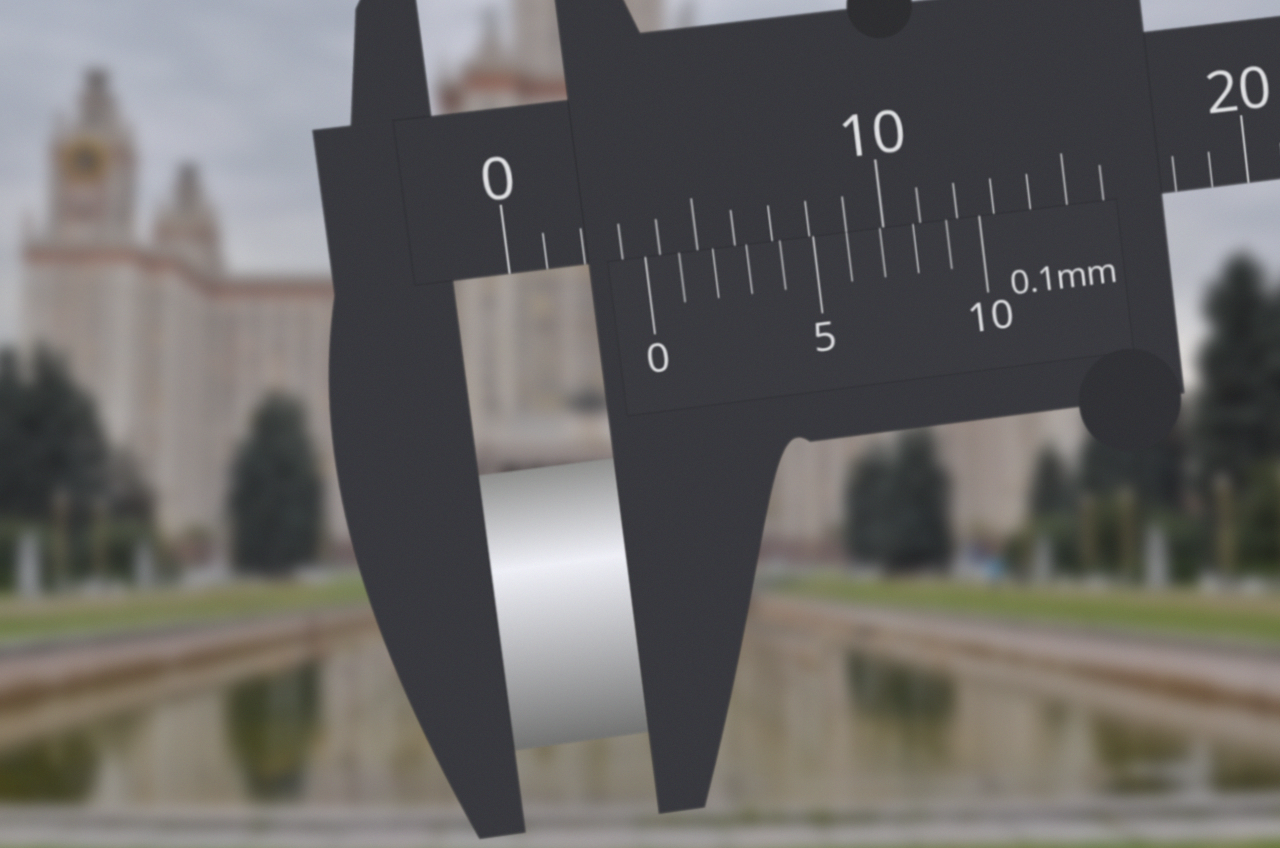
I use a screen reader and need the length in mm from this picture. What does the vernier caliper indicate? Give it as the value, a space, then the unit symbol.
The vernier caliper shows 3.6 mm
